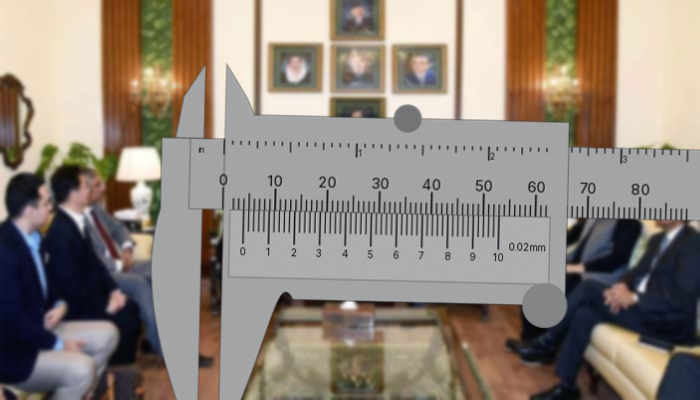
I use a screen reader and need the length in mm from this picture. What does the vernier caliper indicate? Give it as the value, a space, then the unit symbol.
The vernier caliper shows 4.0 mm
